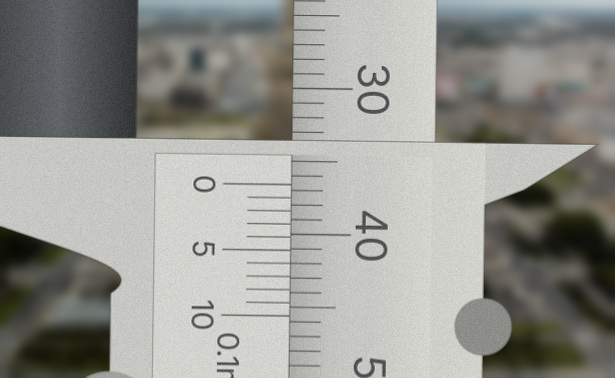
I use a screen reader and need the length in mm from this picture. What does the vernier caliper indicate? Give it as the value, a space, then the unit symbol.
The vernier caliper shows 36.6 mm
